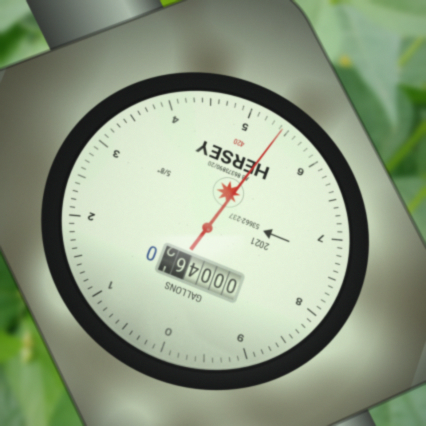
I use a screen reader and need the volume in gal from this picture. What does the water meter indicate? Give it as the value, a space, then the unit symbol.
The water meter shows 4615.4 gal
